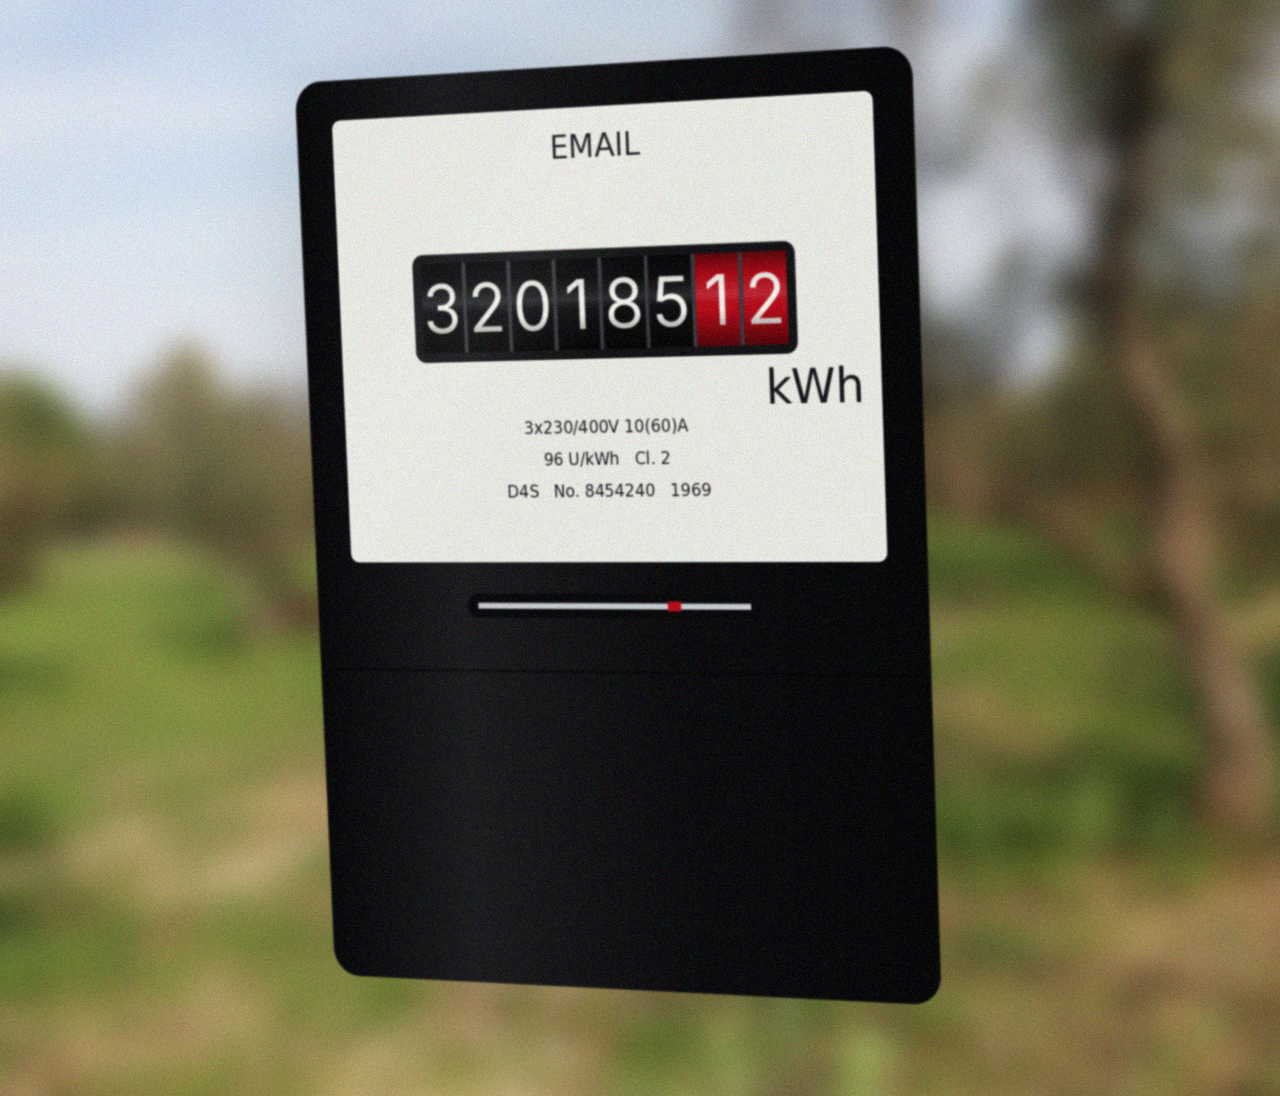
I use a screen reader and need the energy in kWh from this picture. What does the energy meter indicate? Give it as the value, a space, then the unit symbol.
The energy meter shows 320185.12 kWh
